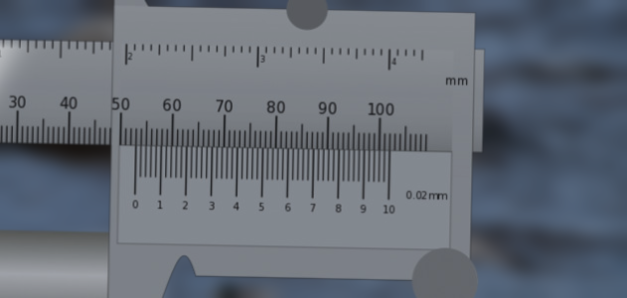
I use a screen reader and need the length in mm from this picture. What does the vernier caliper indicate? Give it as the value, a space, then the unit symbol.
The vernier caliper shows 53.0 mm
